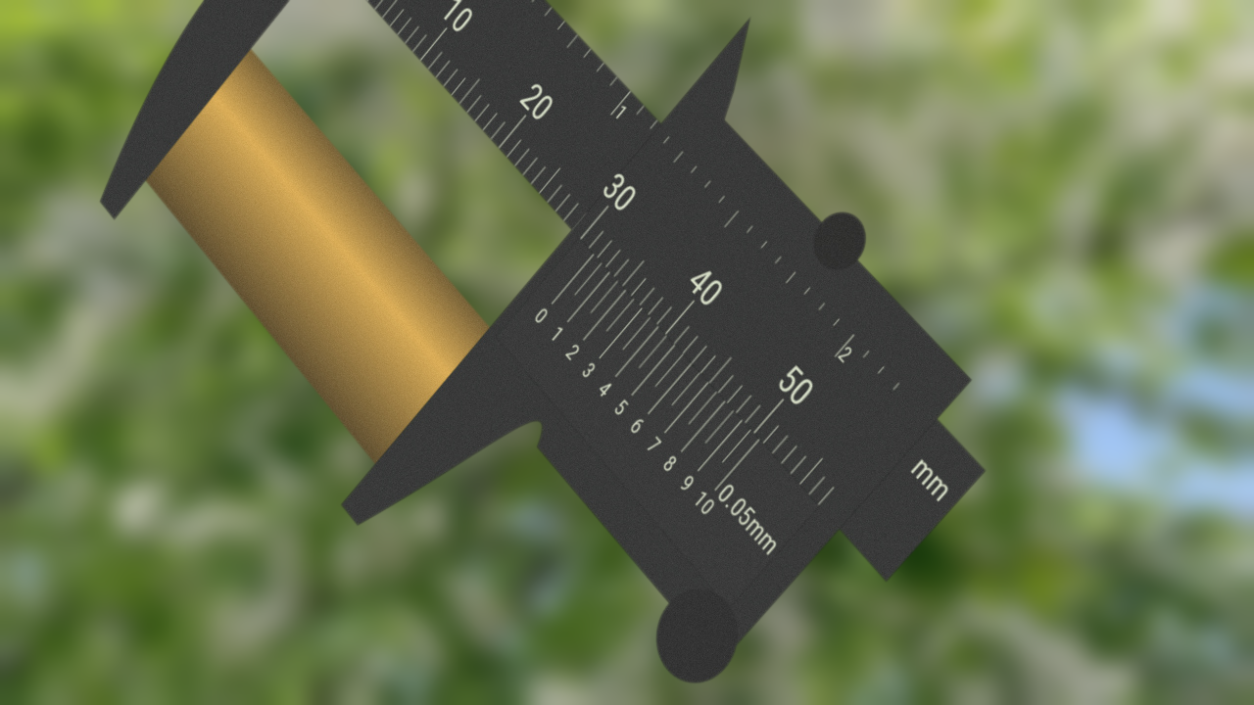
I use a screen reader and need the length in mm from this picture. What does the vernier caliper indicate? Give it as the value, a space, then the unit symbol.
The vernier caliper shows 31.6 mm
